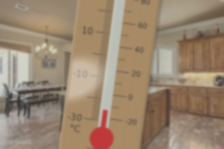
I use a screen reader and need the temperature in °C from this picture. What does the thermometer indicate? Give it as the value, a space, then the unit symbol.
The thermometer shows -25 °C
